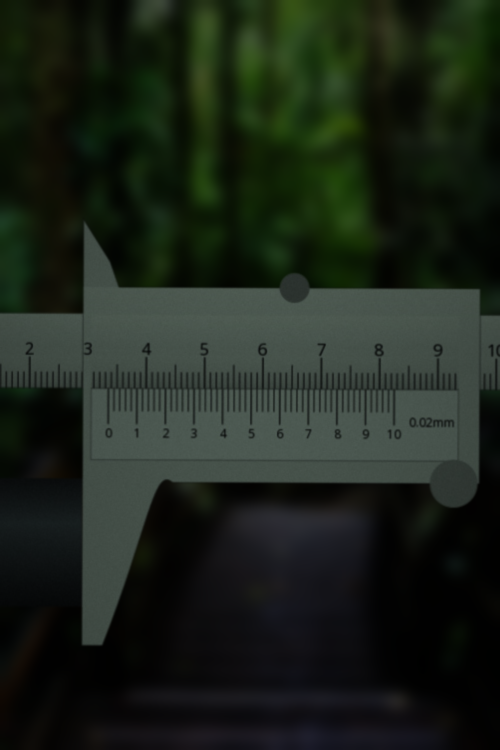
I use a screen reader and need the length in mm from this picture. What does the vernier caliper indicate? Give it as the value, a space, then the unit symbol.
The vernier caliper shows 33.5 mm
